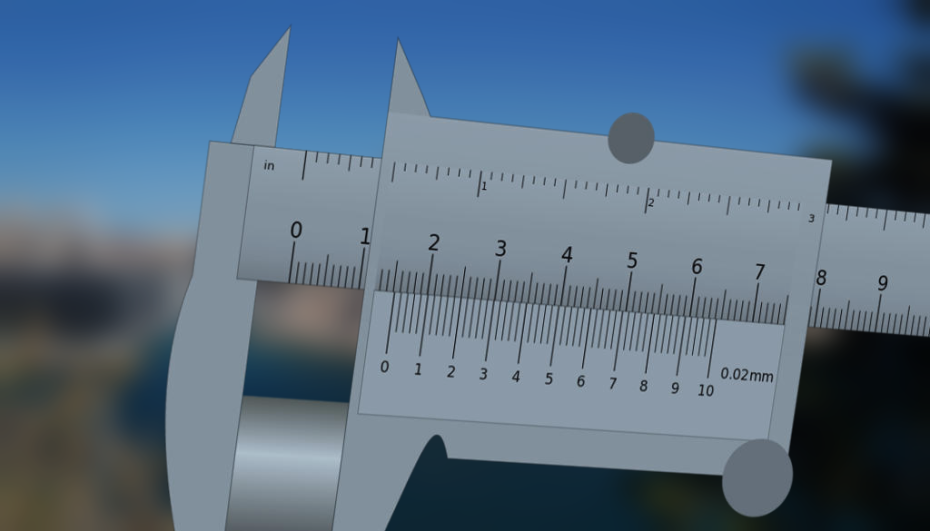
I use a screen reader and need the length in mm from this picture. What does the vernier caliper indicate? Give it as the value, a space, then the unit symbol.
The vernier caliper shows 15.2 mm
